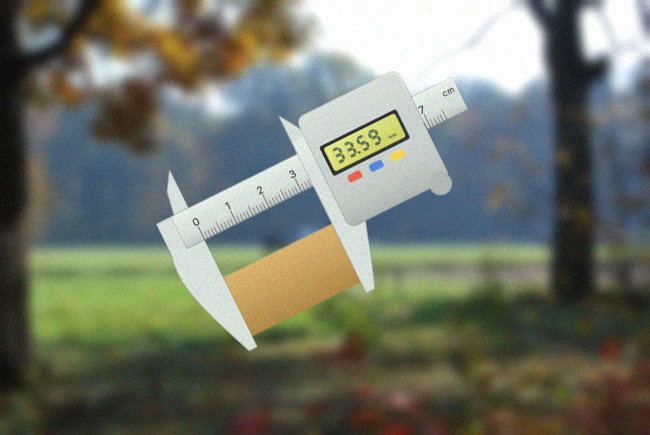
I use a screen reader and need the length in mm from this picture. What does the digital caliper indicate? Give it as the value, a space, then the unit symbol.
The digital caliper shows 33.59 mm
